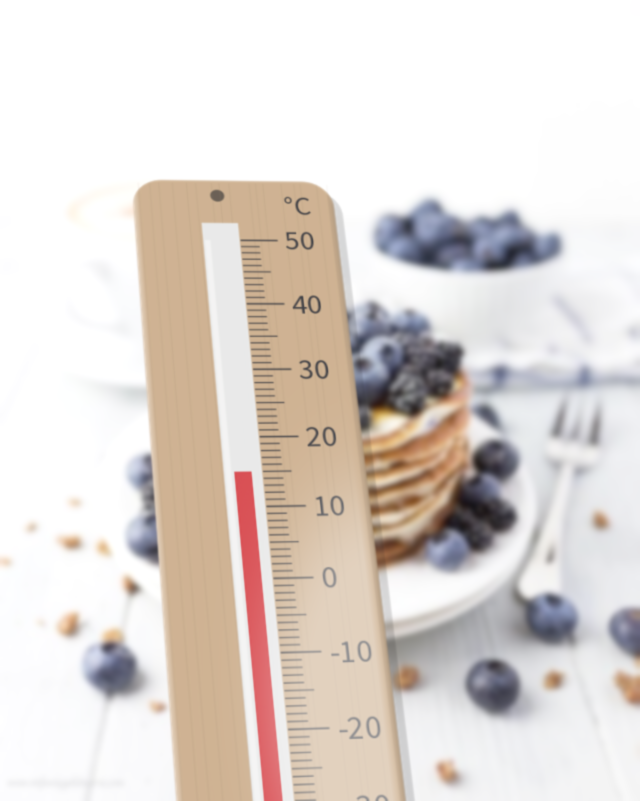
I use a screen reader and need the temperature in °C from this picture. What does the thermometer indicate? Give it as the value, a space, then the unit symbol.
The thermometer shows 15 °C
